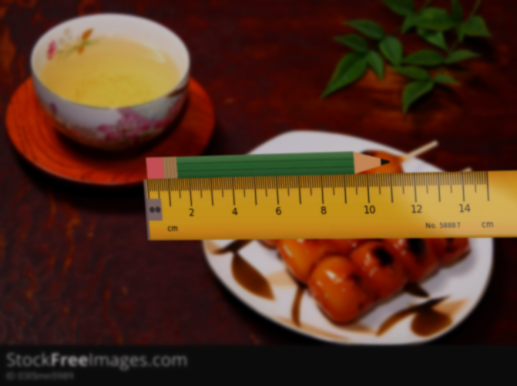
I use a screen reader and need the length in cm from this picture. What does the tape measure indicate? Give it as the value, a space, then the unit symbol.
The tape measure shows 11 cm
